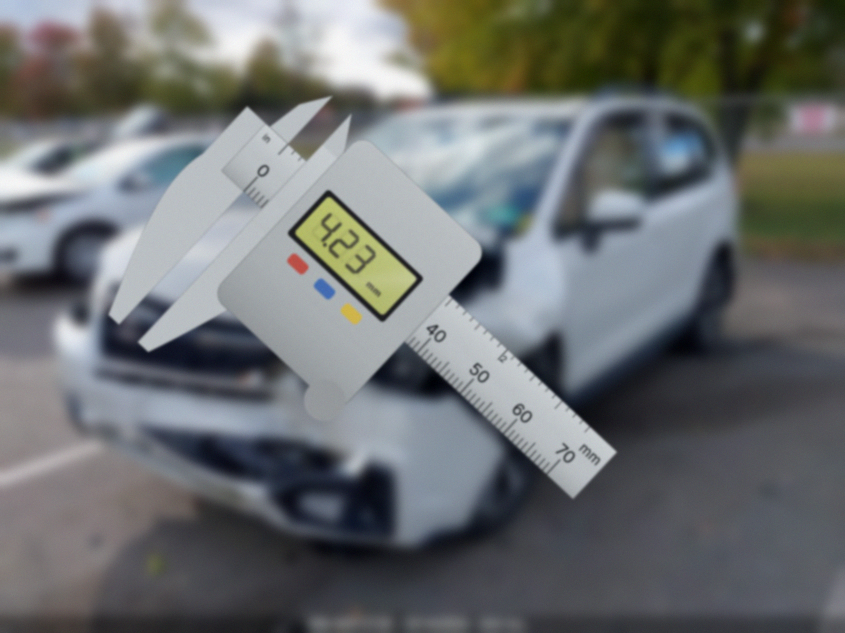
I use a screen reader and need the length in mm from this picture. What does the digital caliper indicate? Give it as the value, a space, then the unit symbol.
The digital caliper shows 4.23 mm
